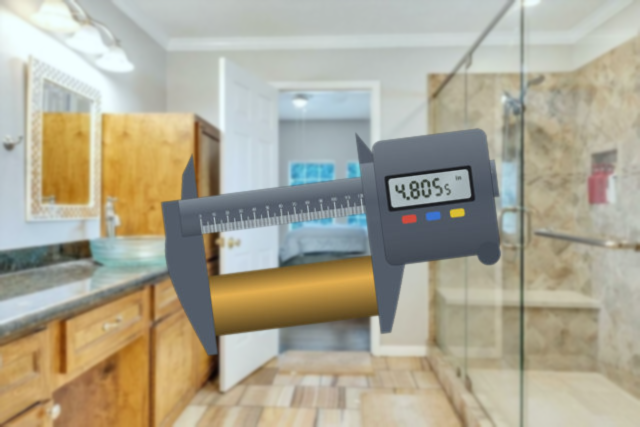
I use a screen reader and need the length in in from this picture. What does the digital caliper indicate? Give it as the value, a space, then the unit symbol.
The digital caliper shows 4.8055 in
